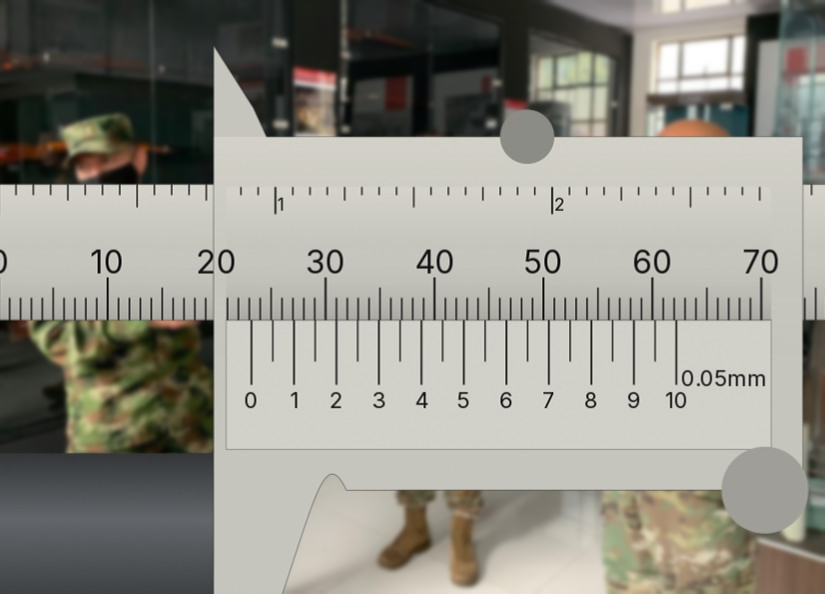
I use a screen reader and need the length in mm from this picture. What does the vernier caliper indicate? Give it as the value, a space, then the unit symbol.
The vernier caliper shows 23.2 mm
